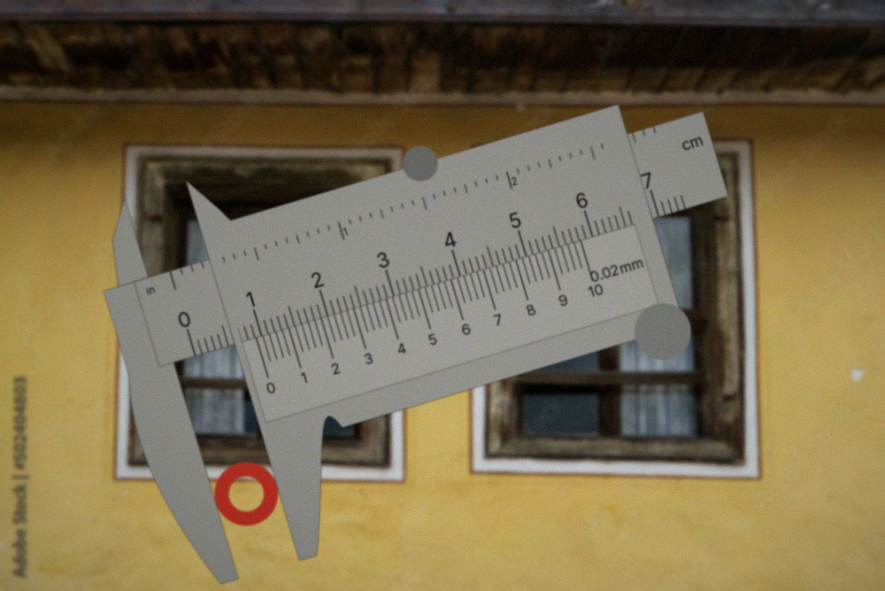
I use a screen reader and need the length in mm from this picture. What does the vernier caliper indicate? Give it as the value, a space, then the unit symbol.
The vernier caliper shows 9.2 mm
